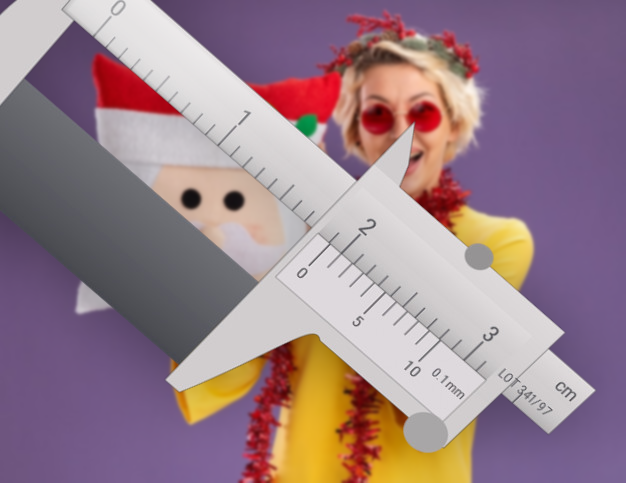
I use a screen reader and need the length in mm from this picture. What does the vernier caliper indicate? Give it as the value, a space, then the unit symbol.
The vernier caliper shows 19.1 mm
